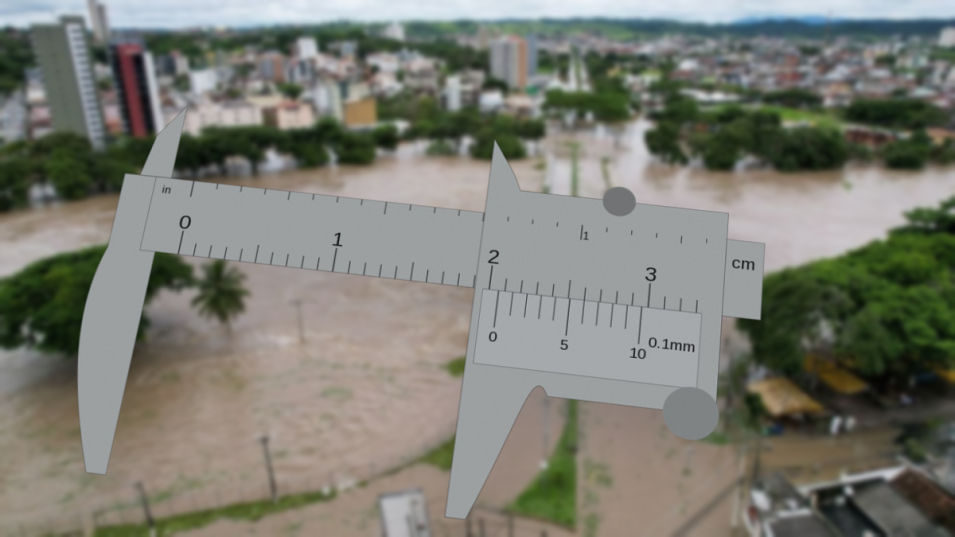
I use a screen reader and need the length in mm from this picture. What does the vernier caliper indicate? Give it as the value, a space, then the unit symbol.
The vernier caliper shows 20.6 mm
